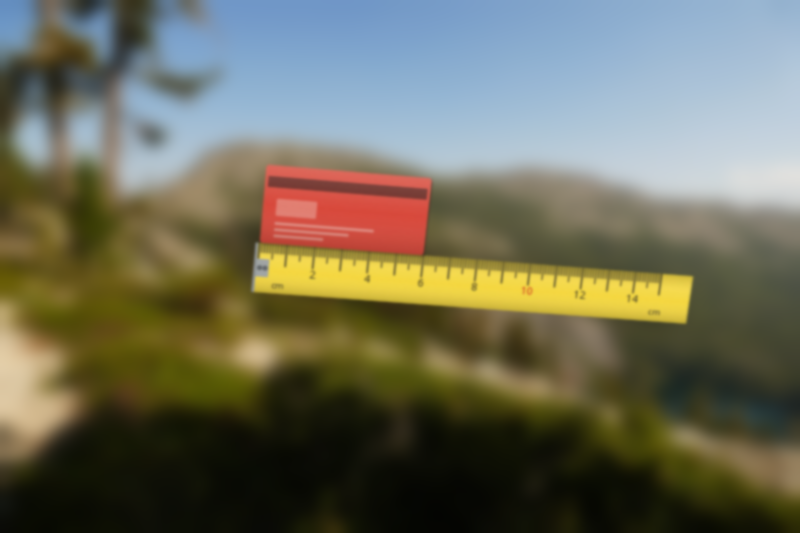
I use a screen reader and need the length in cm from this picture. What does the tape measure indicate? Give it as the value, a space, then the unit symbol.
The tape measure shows 6 cm
